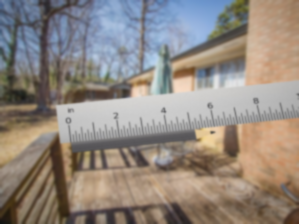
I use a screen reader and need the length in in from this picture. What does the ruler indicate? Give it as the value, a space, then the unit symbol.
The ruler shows 6 in
